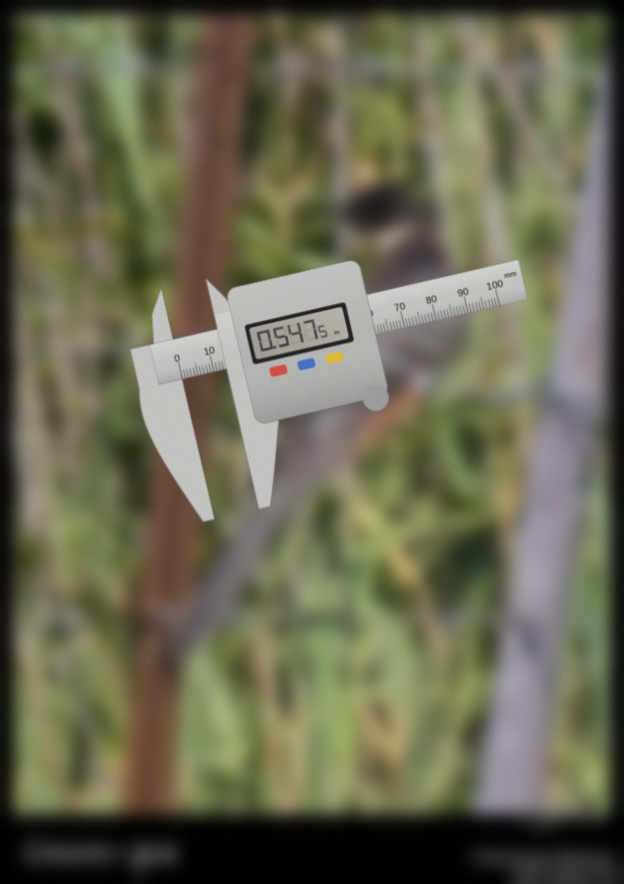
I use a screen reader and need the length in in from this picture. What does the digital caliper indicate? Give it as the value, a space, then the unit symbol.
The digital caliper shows 0.5475 in
